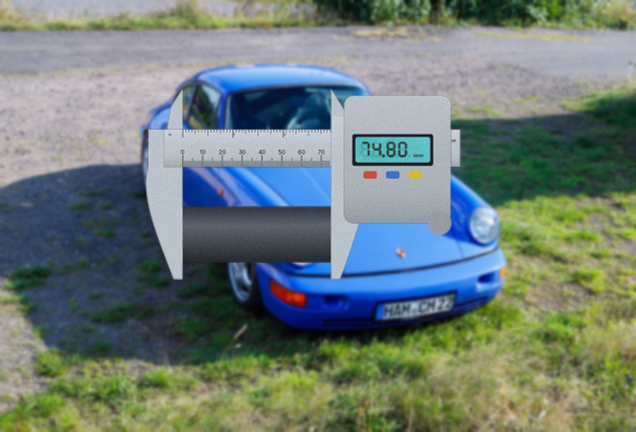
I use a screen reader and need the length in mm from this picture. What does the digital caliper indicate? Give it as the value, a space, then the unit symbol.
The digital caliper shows 74.80 mm
